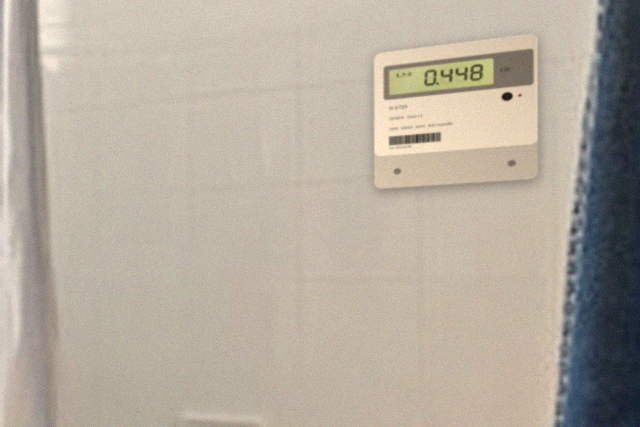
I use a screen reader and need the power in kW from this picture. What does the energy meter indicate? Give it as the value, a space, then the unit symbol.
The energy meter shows 0.448 kW
